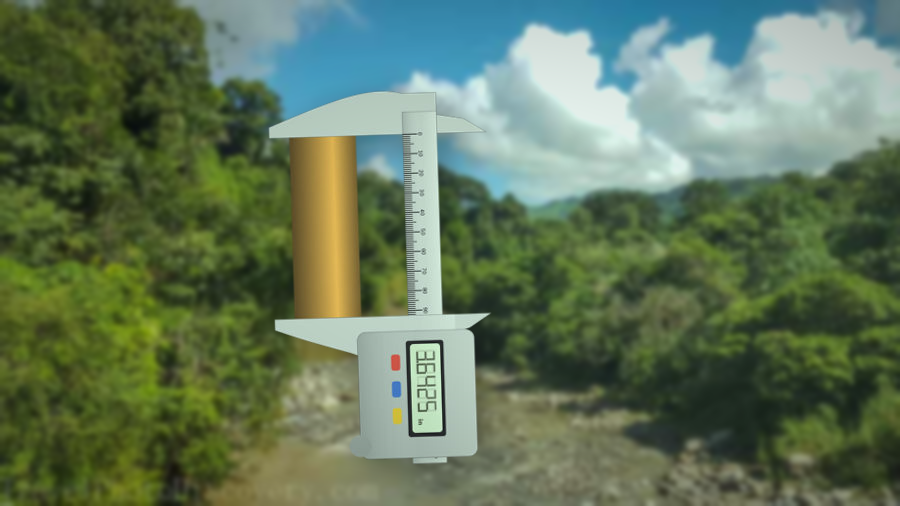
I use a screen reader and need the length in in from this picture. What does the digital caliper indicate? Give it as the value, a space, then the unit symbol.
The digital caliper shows 3.6425 in
